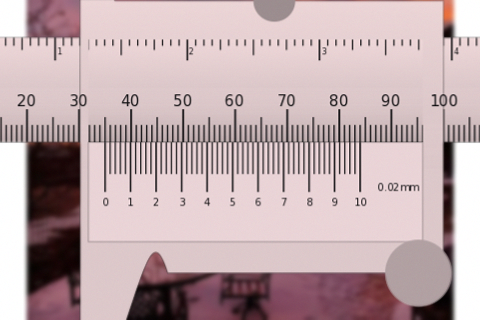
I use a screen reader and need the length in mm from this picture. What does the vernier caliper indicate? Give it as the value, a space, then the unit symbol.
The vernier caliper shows 35.0 mm
